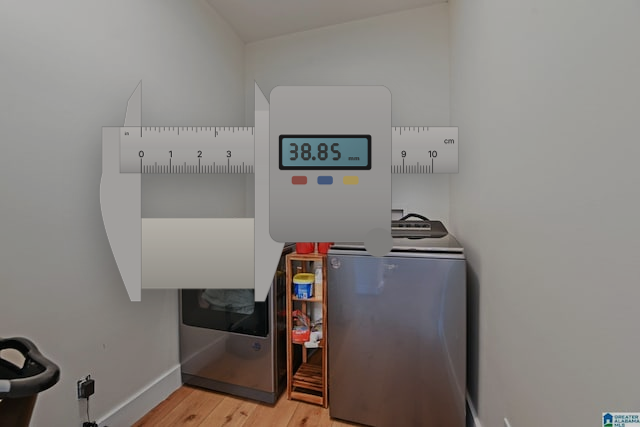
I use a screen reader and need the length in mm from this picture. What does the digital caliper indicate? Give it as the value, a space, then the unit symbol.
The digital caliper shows 38.85 mm
